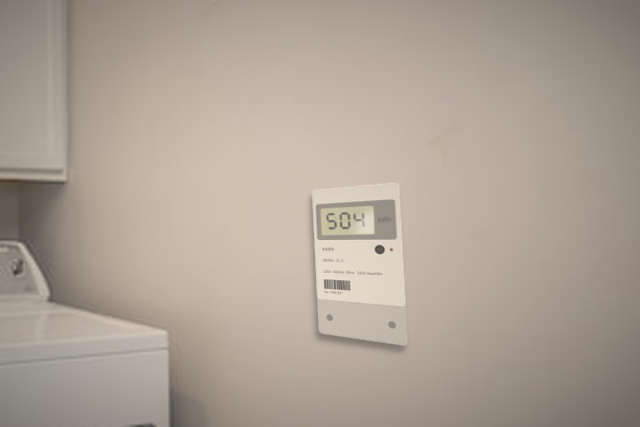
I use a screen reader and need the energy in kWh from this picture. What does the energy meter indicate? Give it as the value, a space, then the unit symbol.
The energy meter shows 504 kWh
